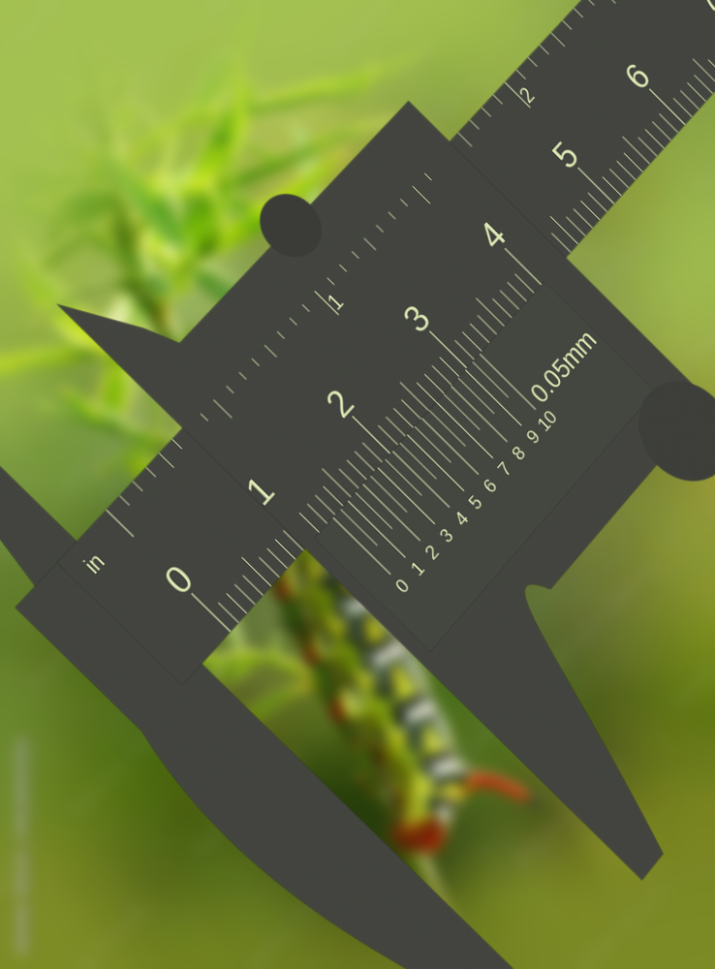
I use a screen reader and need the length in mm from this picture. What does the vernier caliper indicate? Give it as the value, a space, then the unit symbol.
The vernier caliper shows 12.7 mm
